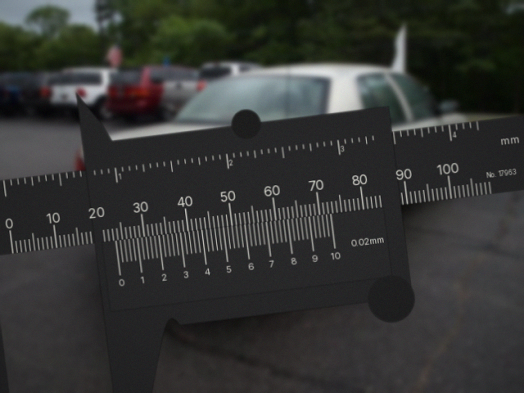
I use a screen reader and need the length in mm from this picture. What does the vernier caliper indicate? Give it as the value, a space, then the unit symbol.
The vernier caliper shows 23.5 mm
